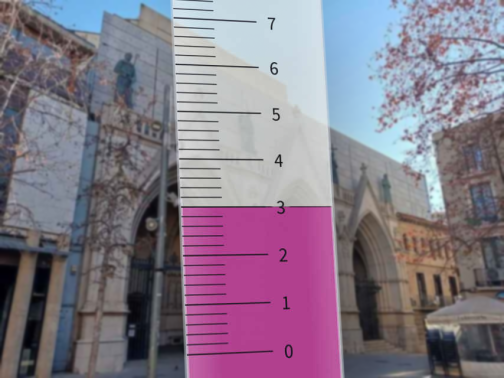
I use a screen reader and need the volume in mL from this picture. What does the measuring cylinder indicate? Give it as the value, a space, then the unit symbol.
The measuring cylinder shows 3 mL
